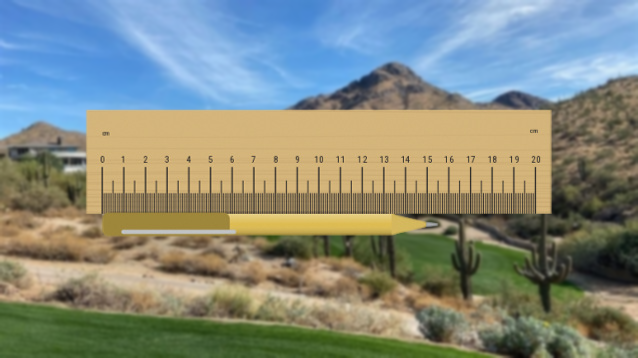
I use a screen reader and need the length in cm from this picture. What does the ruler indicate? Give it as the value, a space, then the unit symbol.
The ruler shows 15.5 cm
